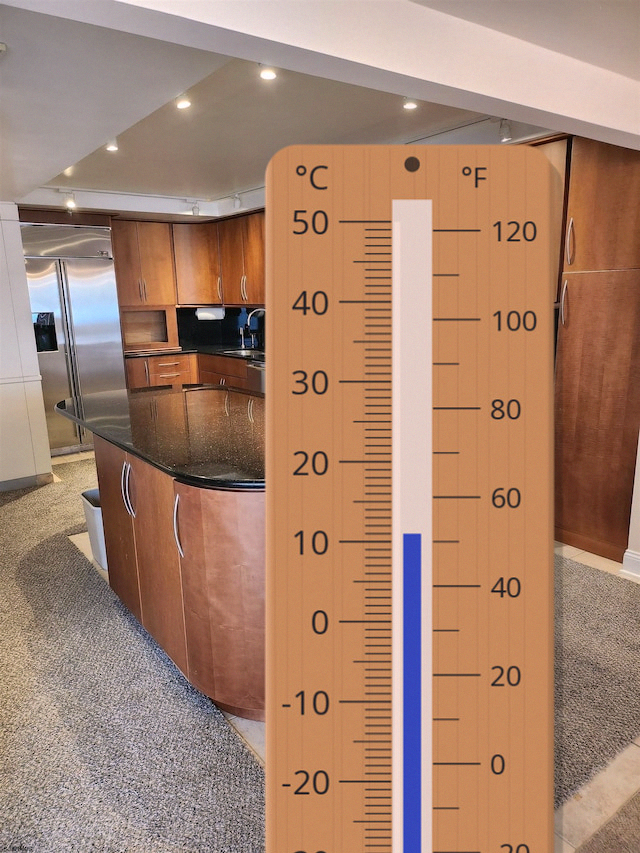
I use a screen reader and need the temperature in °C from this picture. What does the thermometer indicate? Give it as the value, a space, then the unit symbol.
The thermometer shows 11 °C
